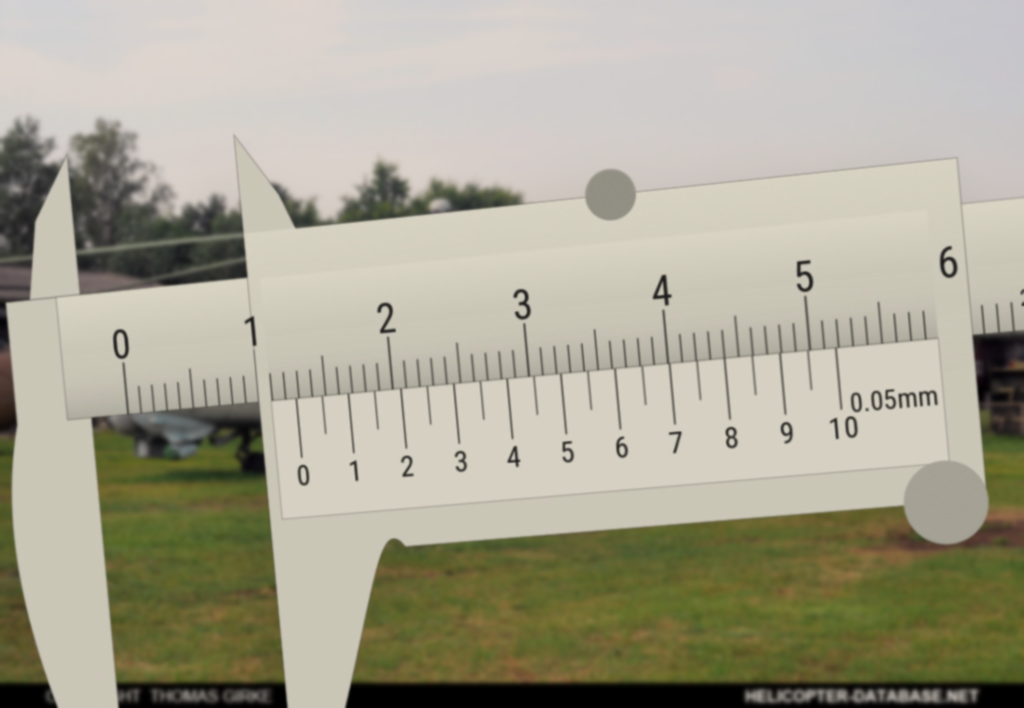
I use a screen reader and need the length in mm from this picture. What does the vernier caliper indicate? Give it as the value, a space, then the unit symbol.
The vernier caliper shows 12.8 mm
